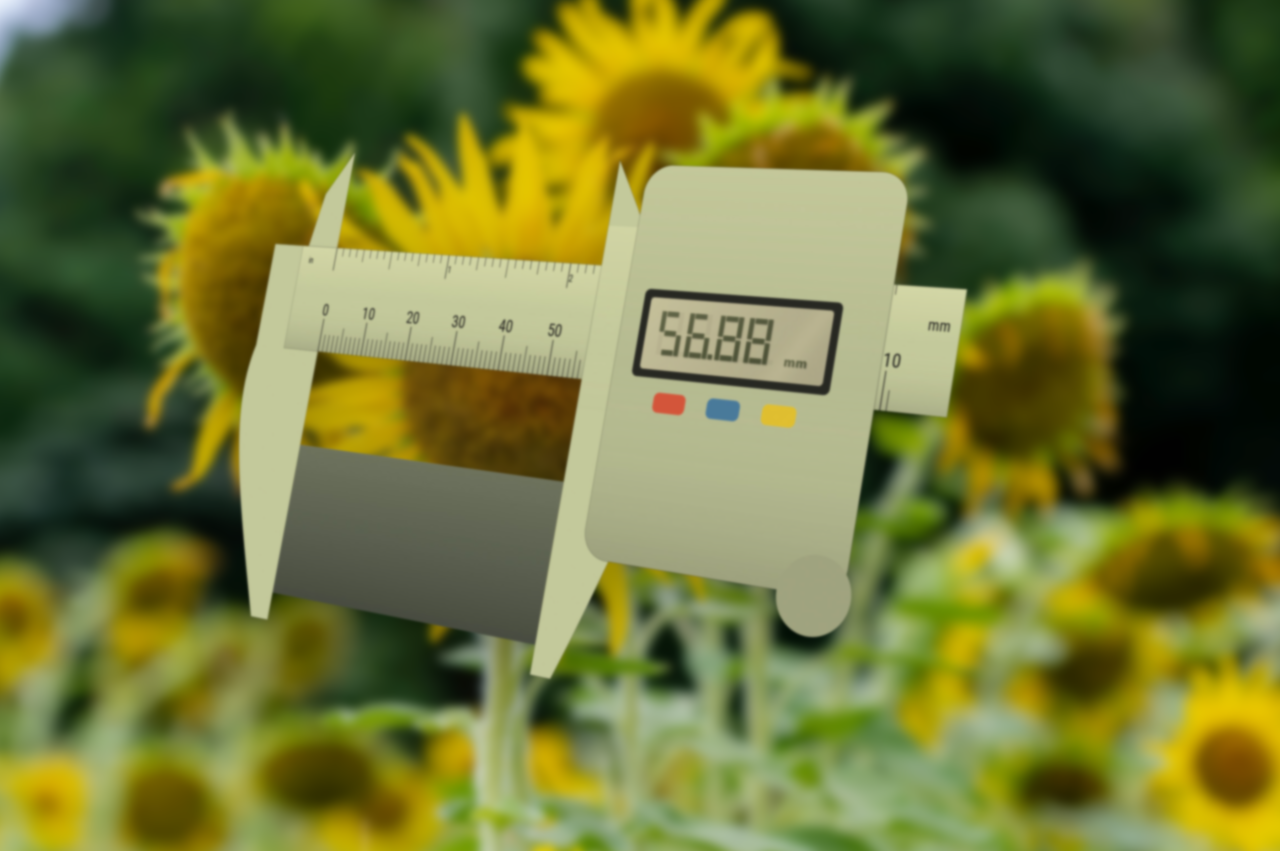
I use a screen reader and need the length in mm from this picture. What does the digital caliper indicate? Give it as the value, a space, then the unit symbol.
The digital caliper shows 56.88 mm
